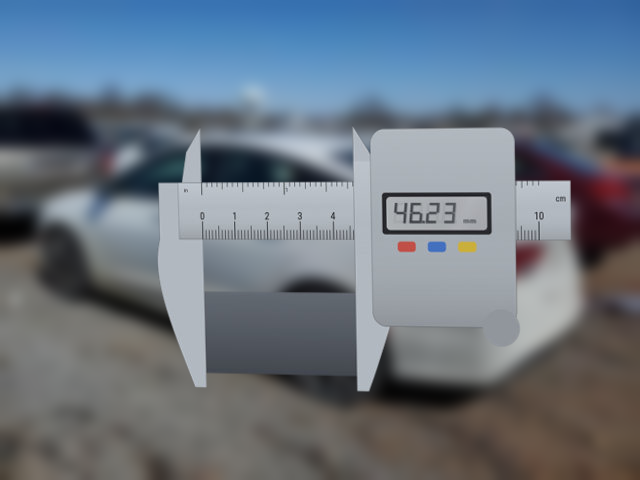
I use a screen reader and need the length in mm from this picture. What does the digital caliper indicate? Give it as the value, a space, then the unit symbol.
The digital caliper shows 46.23 mm
